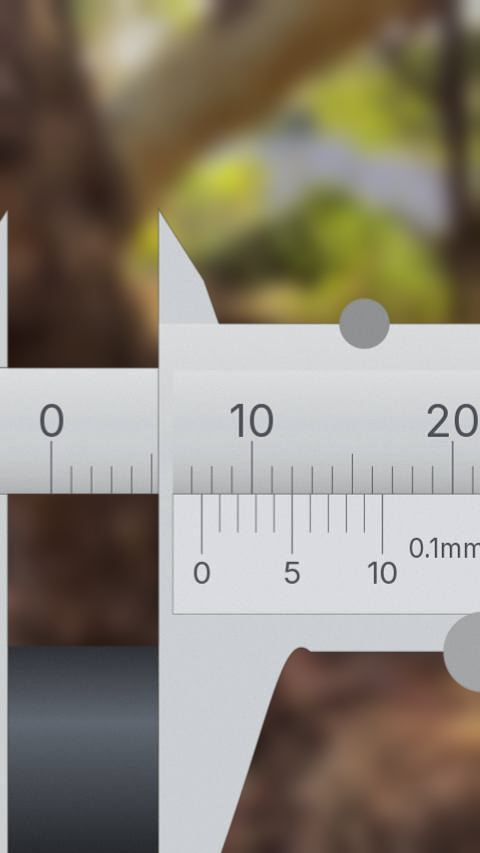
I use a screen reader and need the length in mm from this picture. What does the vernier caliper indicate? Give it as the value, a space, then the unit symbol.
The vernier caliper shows 7.5 mm
